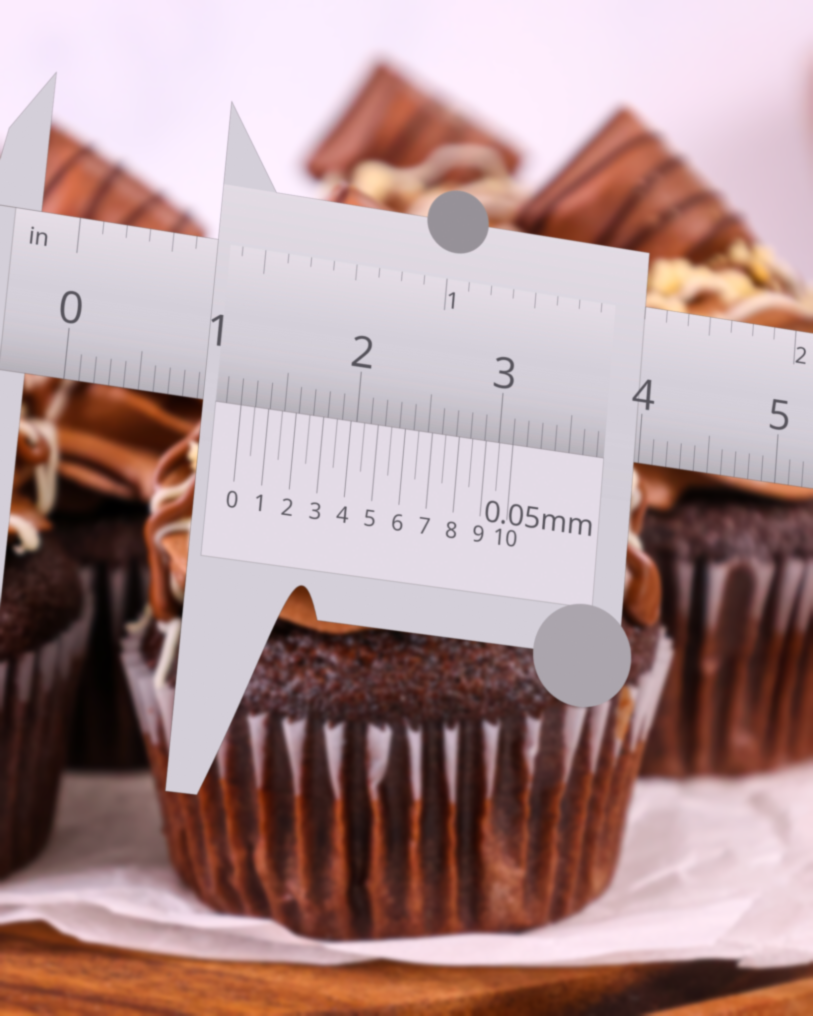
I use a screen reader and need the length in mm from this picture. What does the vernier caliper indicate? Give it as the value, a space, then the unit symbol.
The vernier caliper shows 12.0 mm
